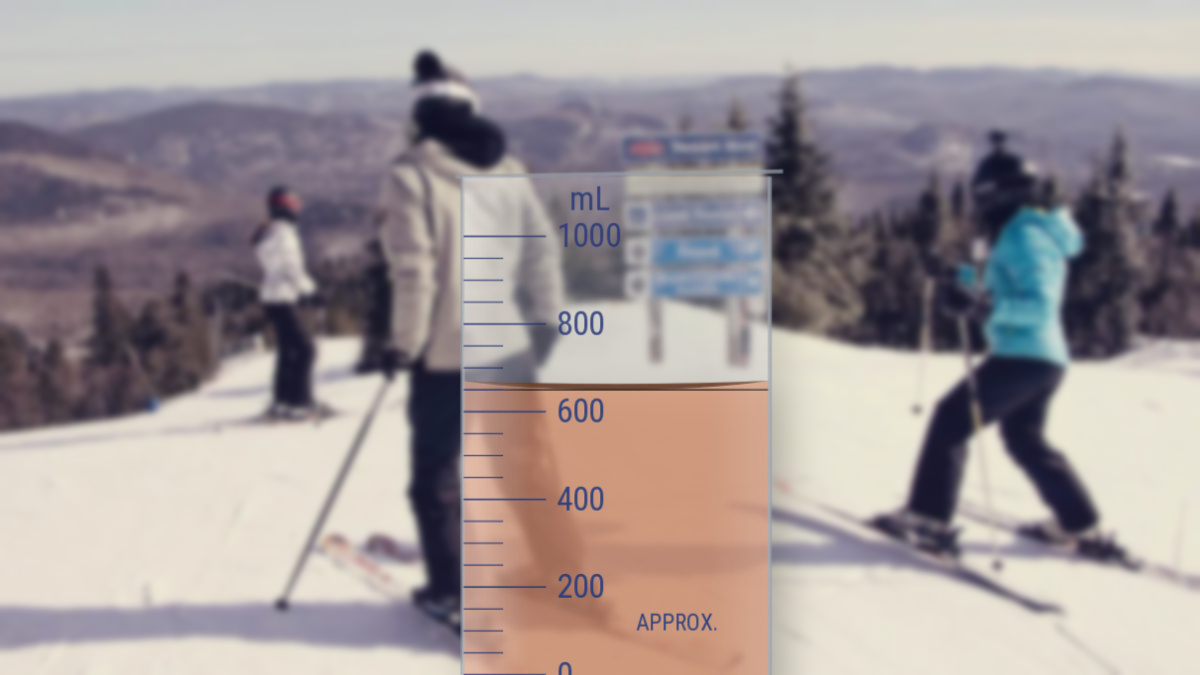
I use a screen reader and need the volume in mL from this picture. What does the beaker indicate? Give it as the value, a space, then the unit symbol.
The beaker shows 650 mL
